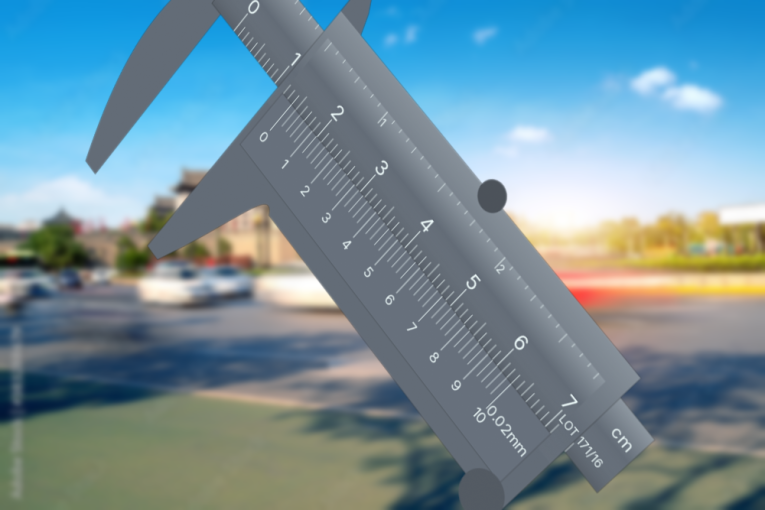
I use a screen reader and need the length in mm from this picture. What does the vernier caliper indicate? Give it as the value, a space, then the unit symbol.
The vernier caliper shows 14.0 mm
